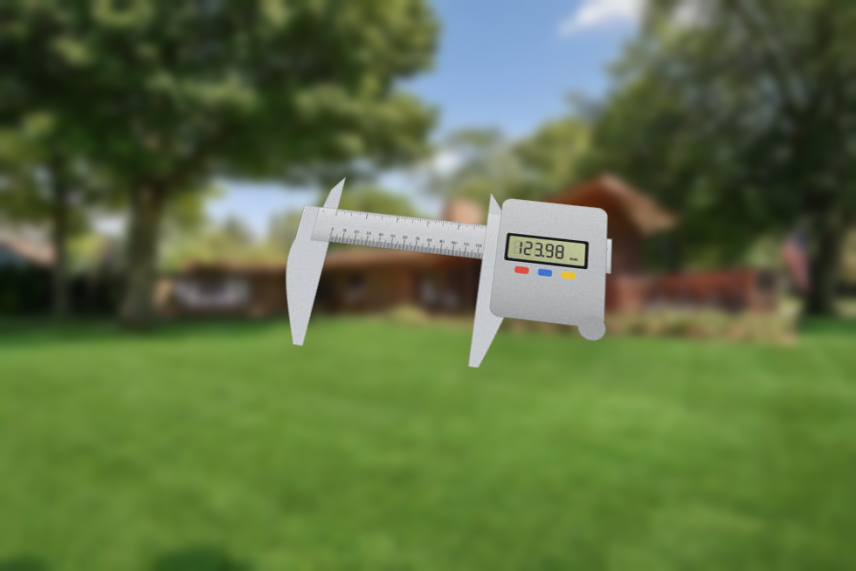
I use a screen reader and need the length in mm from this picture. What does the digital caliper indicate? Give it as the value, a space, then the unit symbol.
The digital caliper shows 123.98 mm
